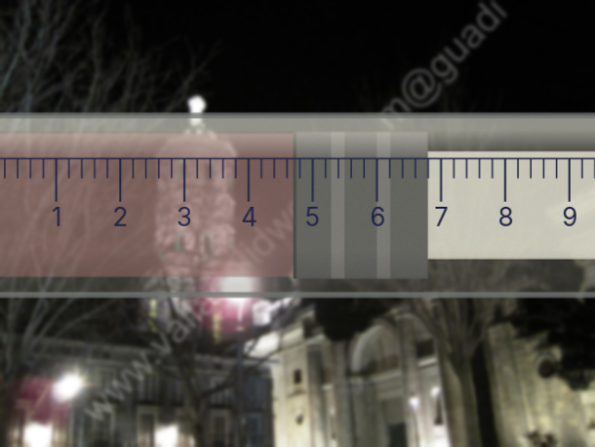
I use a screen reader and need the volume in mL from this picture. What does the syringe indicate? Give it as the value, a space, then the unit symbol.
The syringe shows 4.7 mL
